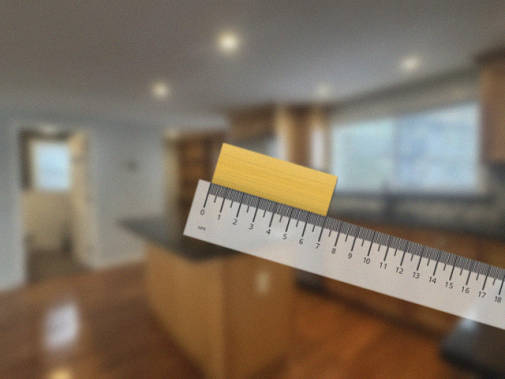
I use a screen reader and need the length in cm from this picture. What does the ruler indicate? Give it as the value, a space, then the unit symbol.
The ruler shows 7 cm
